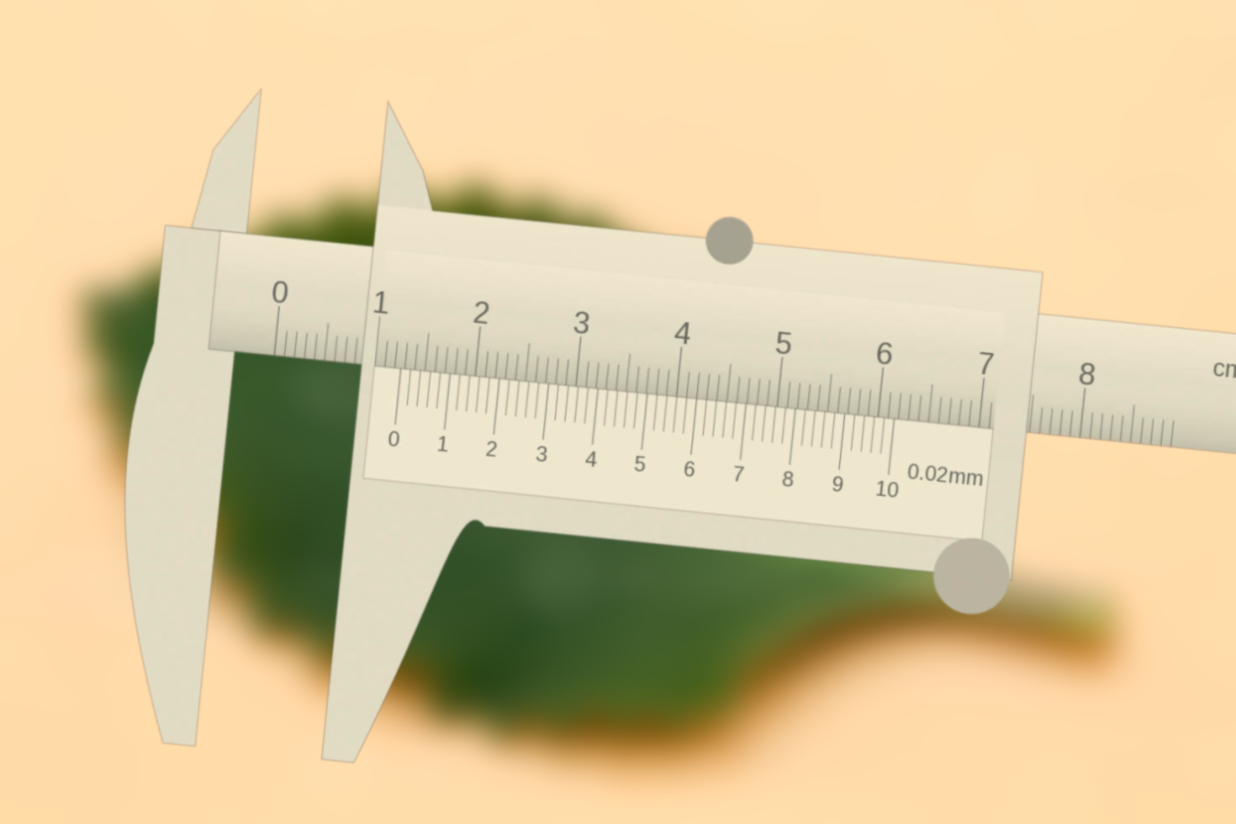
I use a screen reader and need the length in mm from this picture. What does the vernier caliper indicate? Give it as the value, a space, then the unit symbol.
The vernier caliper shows 12.6 mm
